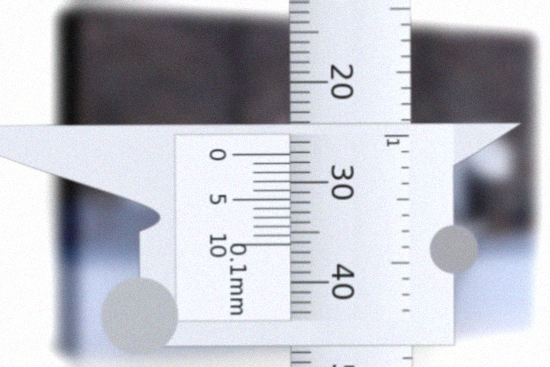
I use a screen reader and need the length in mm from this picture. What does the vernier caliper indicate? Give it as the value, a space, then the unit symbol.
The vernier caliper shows 27.2 mm
